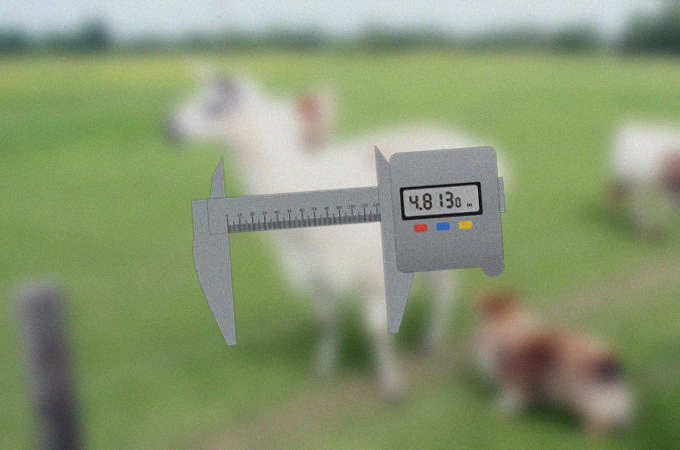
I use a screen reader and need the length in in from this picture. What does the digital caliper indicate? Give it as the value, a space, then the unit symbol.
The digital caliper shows 4.8130 in
